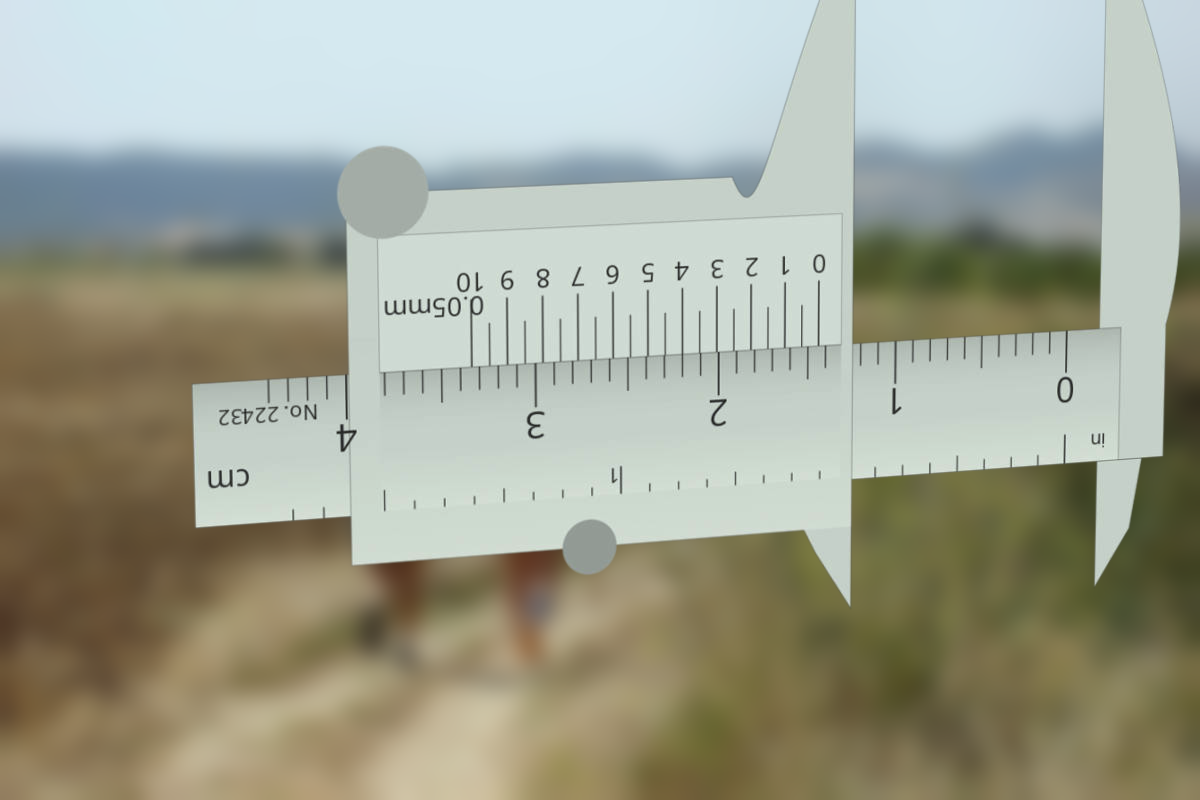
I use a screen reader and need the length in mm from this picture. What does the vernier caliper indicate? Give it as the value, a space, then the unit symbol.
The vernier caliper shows 14.4 mm
